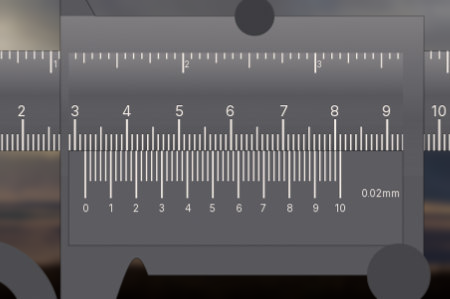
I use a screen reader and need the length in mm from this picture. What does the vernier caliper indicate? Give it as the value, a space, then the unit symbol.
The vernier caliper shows 32.0 mm
